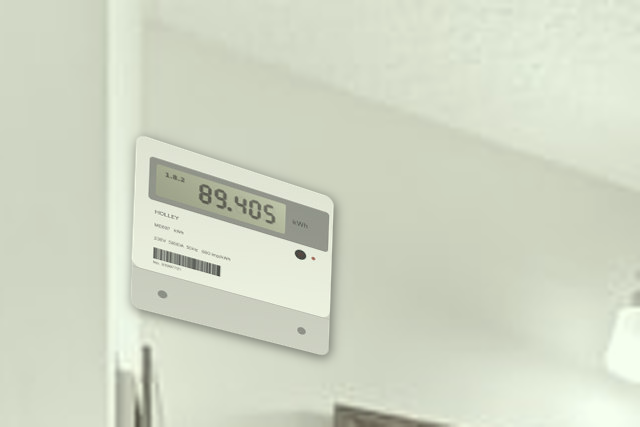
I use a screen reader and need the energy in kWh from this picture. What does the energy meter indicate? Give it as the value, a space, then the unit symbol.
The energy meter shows 89.405 kWh
